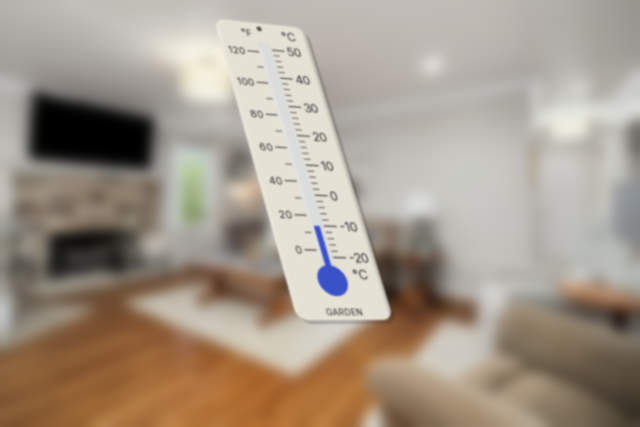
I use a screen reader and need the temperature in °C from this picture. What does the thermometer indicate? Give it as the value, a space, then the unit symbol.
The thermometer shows -10 °C
